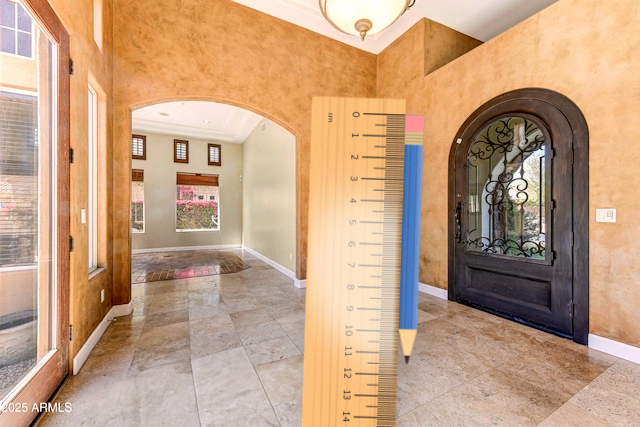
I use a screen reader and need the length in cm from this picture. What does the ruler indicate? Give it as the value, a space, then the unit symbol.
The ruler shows 11.5 cm
